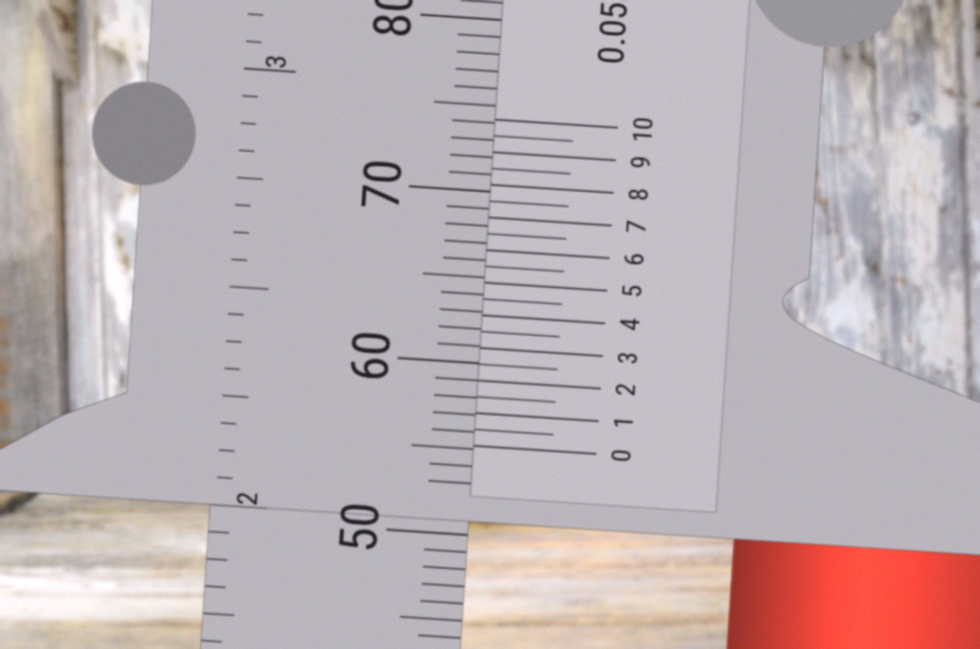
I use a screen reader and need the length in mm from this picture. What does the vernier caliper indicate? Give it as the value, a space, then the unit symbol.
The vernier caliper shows 55.2 mm
